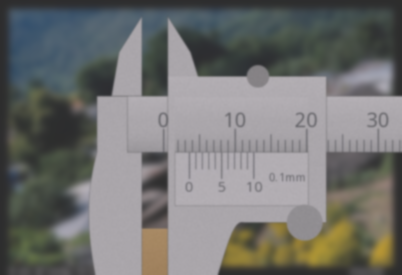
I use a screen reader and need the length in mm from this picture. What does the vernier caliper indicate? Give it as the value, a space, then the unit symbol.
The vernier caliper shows 3.6 mm
